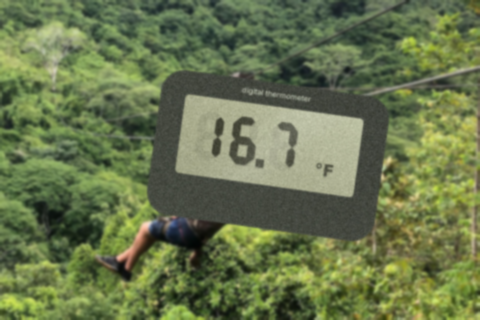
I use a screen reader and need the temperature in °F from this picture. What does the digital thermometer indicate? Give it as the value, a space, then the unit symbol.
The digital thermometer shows 16.7 °F
